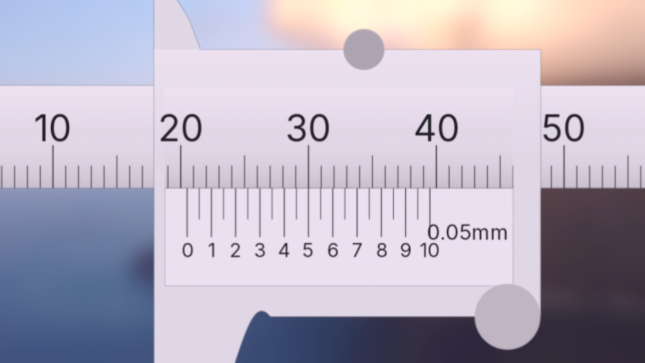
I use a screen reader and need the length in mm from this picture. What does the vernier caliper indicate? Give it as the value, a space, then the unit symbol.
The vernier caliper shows 20.5 mm
